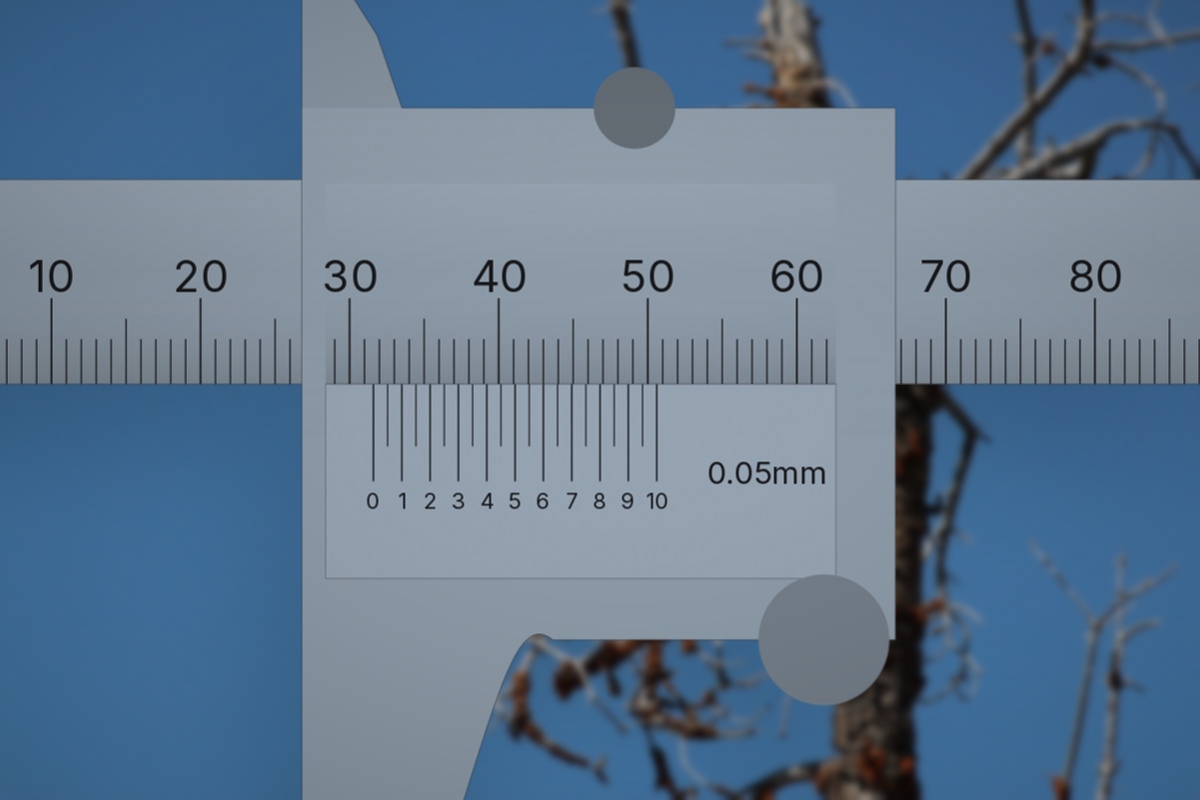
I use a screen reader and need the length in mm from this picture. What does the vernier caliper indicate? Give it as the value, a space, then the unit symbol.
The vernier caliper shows 31.6 mm
